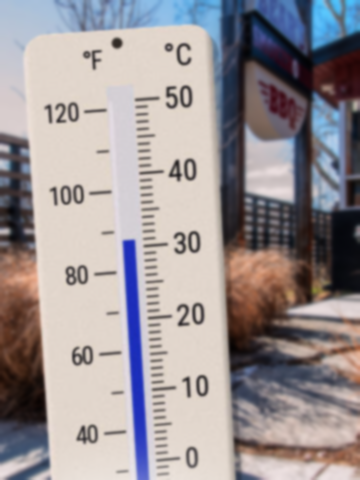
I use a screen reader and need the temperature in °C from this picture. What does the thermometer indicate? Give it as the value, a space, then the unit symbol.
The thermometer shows 31 °C
